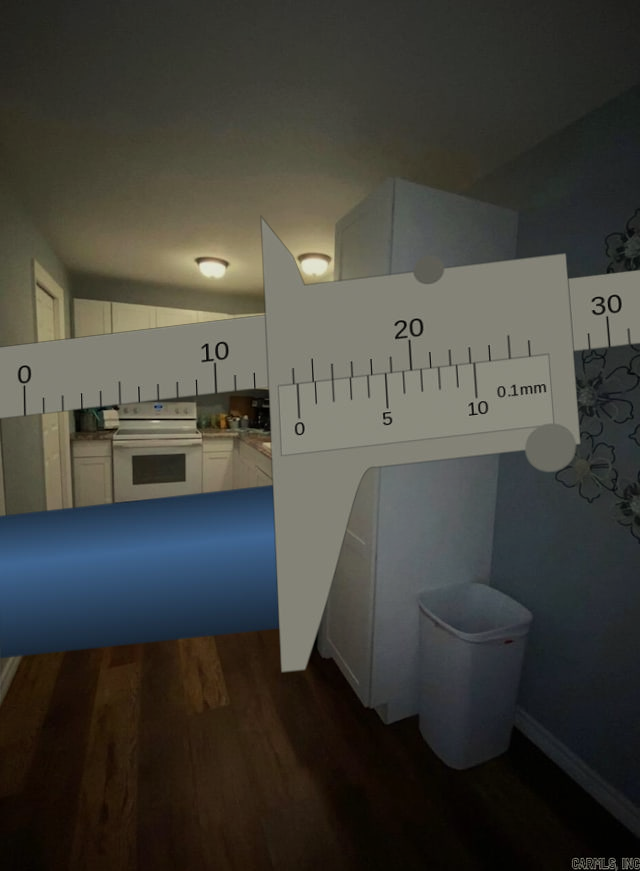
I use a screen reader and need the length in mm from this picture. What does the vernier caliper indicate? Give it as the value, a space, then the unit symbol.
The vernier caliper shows 14.2 mm
